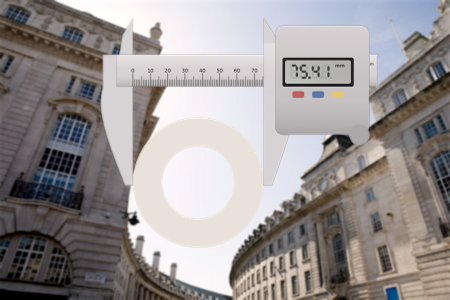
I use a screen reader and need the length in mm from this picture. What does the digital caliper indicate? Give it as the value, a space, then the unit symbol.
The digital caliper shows 75.41 mm
